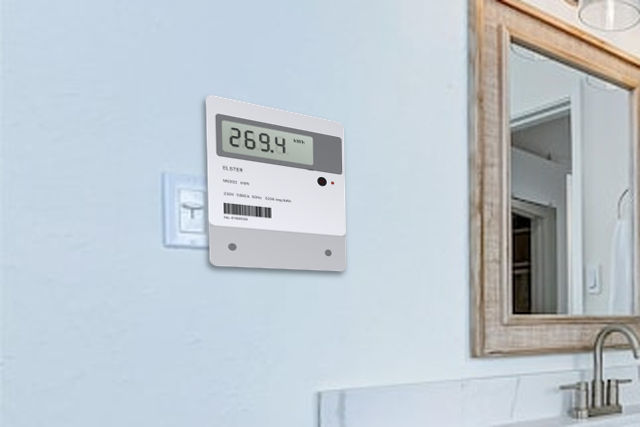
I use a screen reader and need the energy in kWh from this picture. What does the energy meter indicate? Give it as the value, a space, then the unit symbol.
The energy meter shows 269.4 kWh
